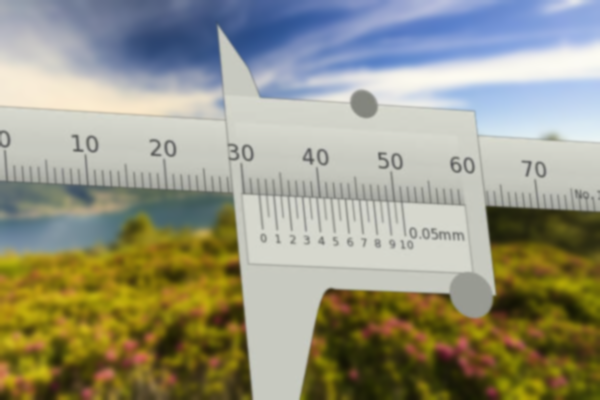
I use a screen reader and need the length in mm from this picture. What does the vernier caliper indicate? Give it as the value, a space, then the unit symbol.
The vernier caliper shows 32.0 mm
